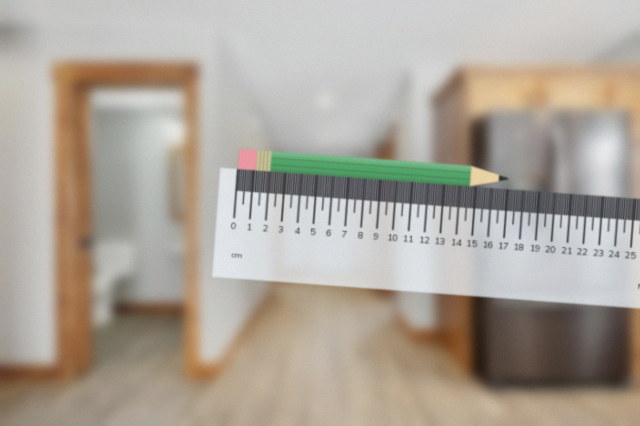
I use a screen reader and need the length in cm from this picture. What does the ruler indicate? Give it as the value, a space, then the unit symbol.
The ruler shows 17 cm
